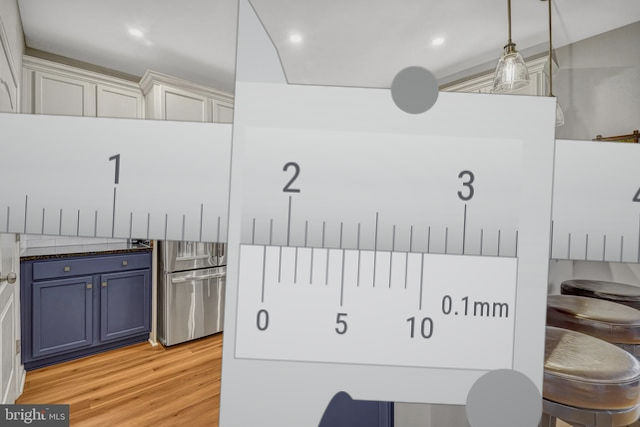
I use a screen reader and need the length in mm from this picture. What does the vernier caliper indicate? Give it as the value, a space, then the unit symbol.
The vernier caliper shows 18.7 mm
